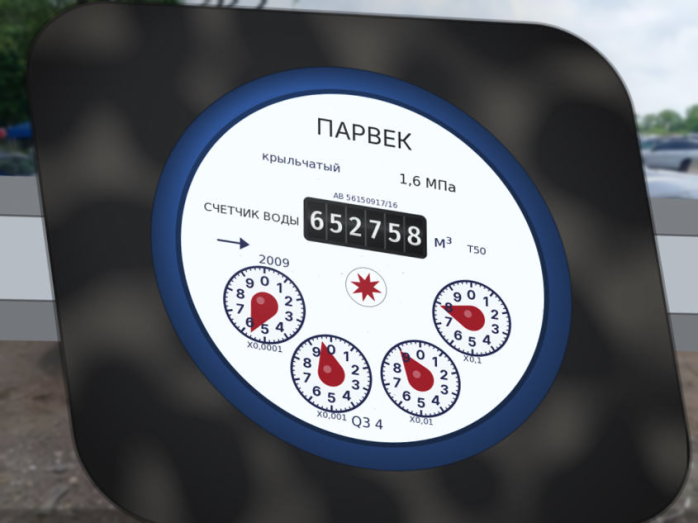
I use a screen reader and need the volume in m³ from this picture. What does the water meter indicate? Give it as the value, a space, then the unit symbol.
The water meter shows 652758.7895 m³
